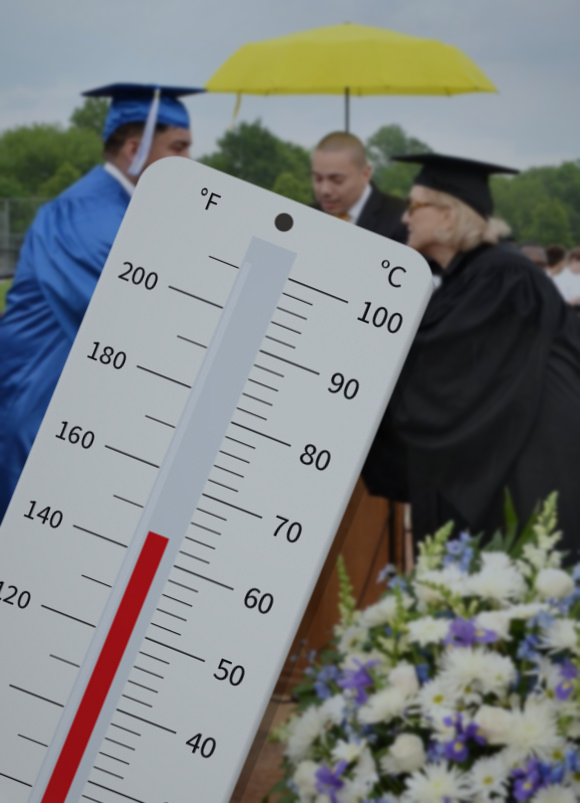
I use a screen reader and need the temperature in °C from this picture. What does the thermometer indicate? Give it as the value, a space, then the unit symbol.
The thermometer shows 63 °C
